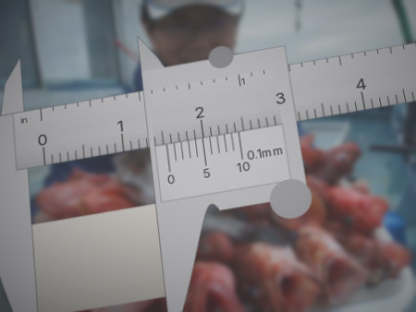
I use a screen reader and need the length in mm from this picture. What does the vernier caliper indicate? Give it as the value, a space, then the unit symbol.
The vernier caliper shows 15.4 mm
